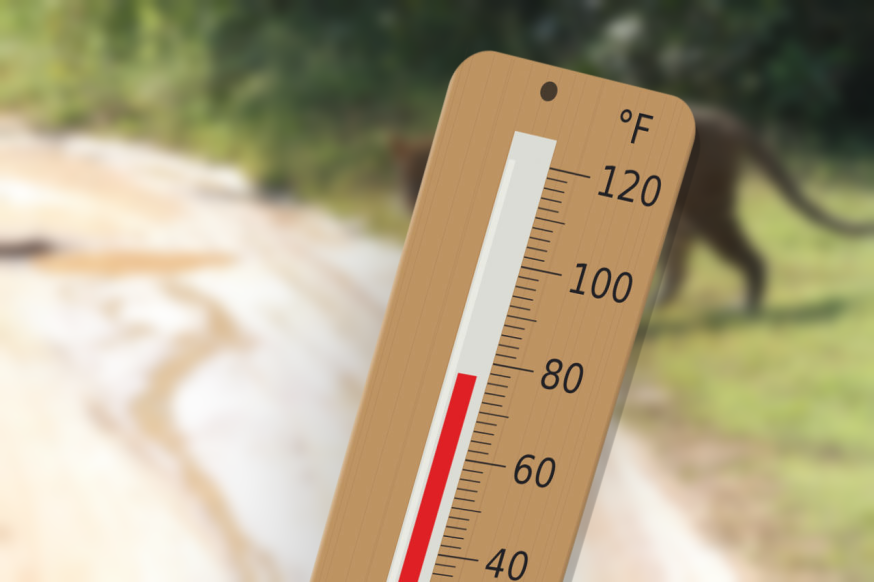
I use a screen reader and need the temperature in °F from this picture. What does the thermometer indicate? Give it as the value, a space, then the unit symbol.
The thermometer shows 77 °F
